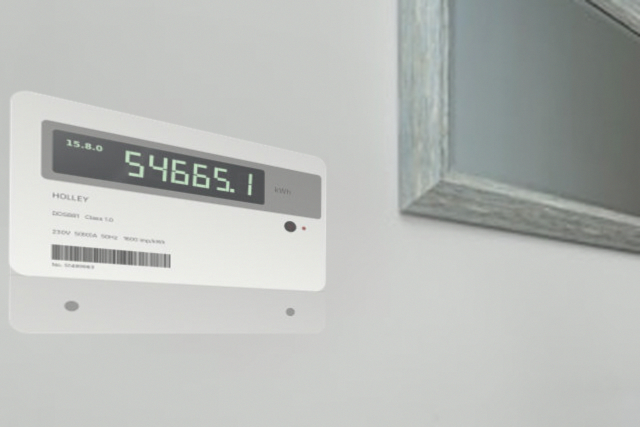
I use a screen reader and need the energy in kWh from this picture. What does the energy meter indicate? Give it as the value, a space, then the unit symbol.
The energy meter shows 54665.1 kWh
